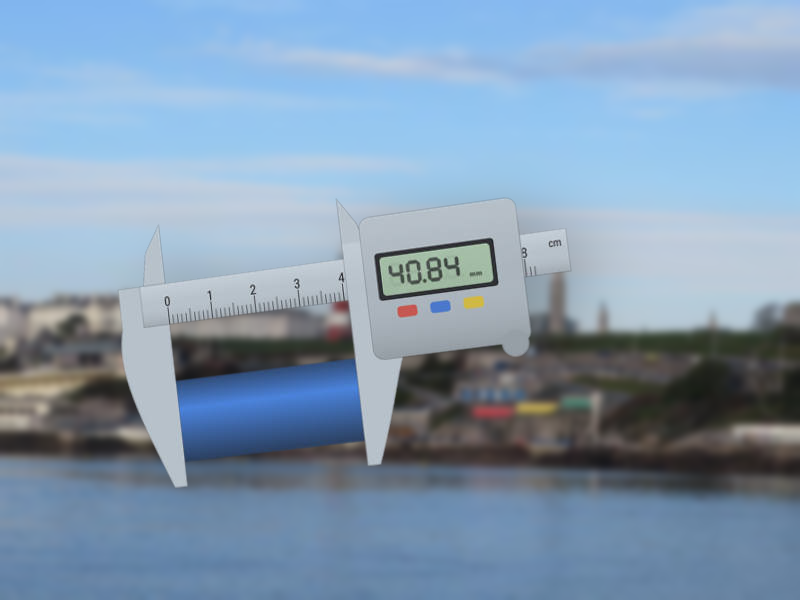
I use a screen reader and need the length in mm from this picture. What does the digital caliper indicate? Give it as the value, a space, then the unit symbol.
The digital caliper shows 40.84 mm
